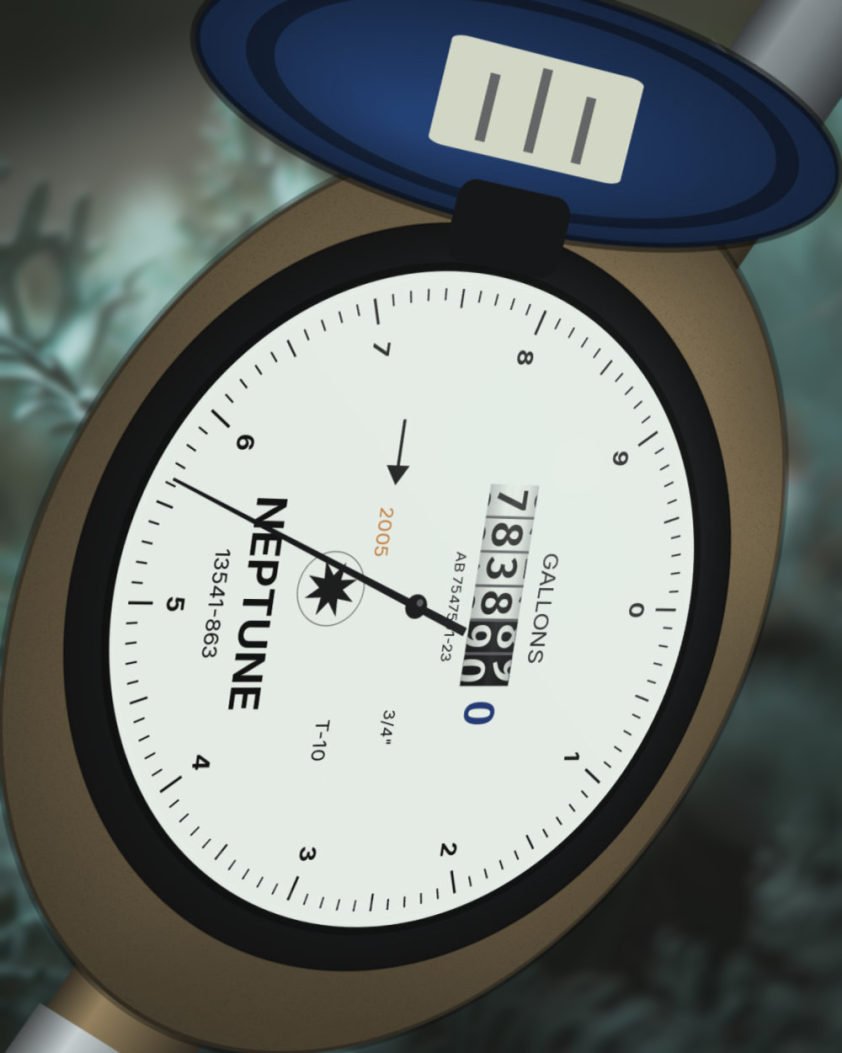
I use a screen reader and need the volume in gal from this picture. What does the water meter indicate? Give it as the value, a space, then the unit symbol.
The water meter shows 7838895.6 gal
